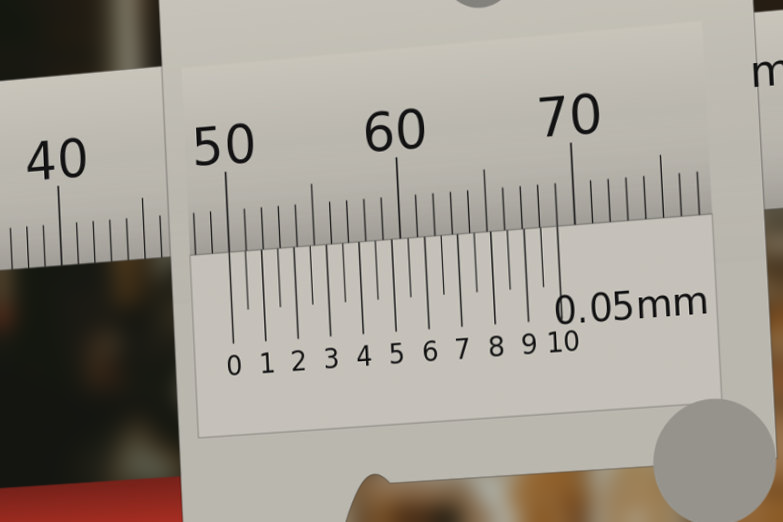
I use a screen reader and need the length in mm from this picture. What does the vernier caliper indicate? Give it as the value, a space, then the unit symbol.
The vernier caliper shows 50.0 mm
